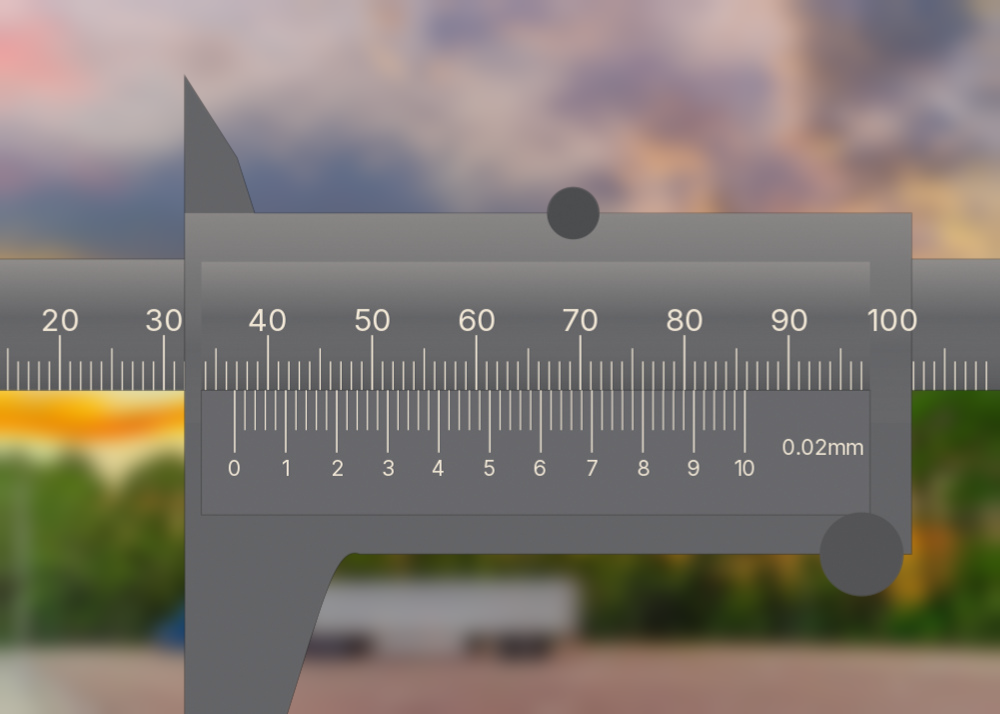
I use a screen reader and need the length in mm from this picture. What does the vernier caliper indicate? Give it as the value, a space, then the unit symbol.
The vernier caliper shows 36.8 mm
